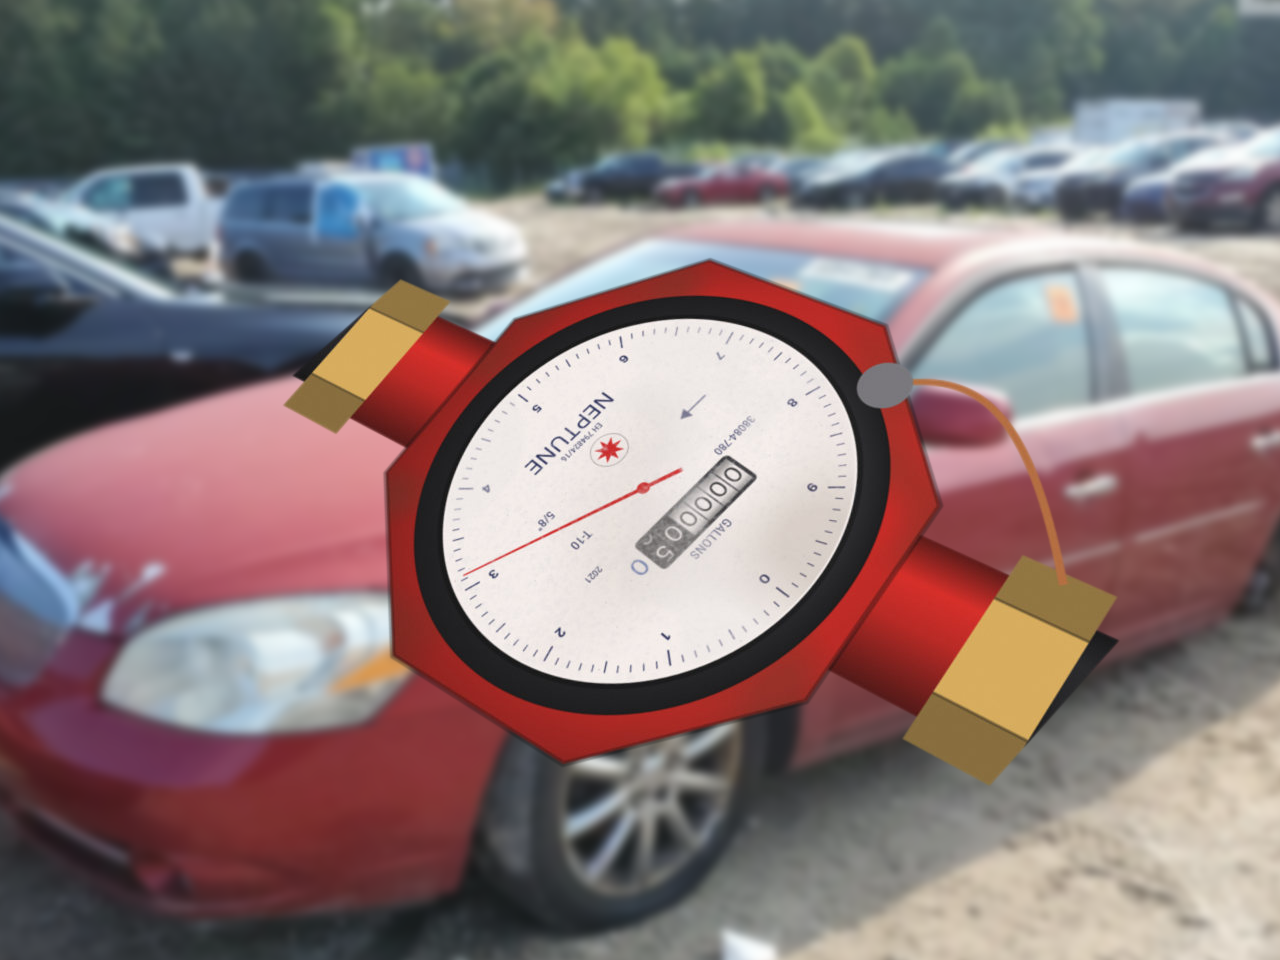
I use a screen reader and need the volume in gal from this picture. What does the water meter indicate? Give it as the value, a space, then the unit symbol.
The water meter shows 53.1 gal
